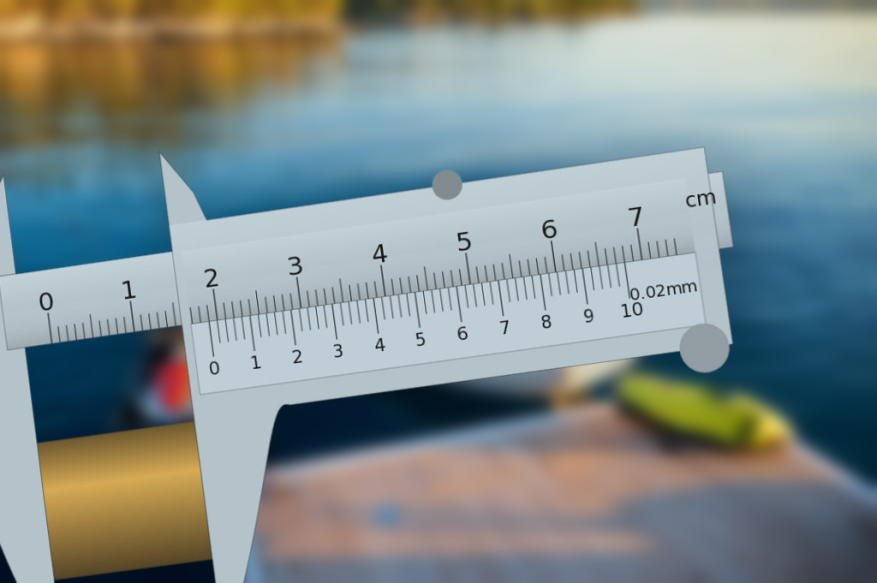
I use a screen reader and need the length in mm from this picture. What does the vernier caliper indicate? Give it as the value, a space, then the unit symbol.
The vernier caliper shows 19.0 mm
